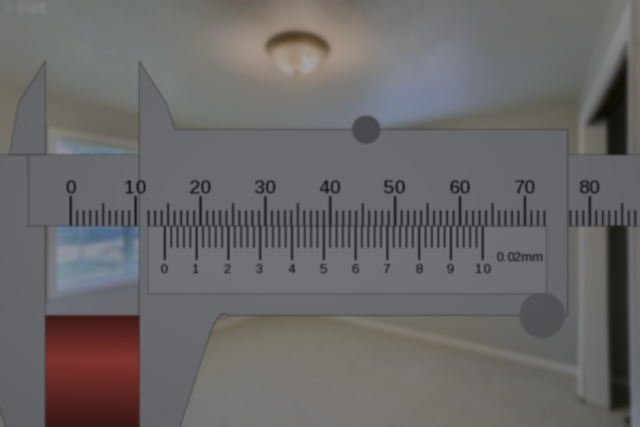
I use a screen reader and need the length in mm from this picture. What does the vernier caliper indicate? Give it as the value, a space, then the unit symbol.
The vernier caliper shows 14.5 mm
